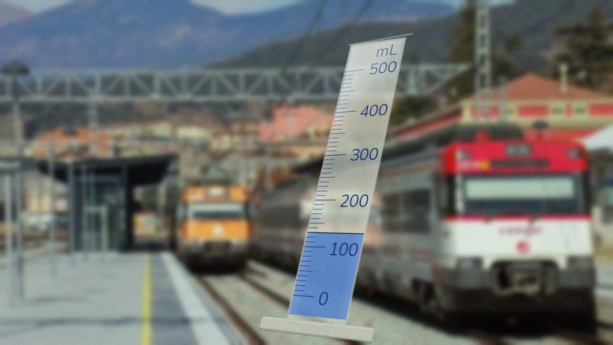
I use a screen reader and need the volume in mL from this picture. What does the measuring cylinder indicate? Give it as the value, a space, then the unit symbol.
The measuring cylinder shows 130 mL
